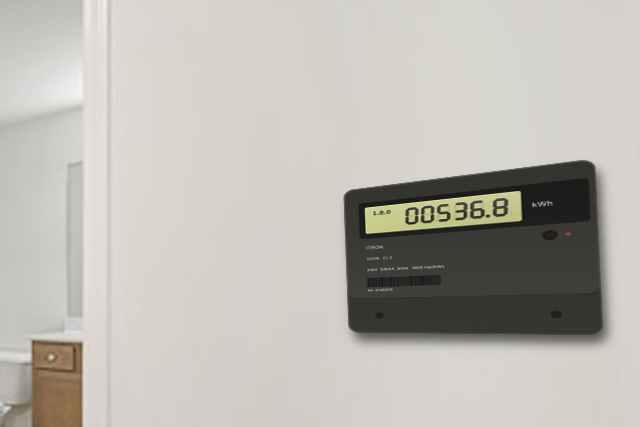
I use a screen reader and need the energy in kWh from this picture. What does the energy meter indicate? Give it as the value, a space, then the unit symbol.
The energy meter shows 536.8 kWh
